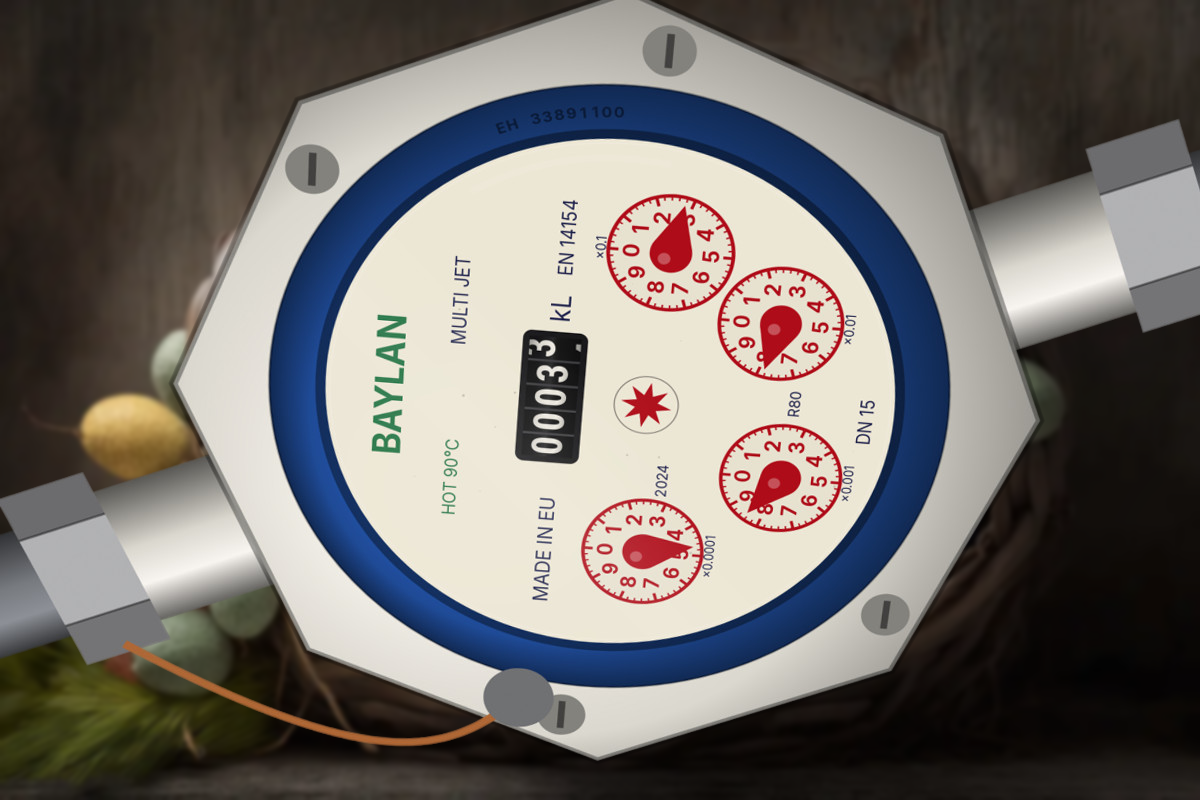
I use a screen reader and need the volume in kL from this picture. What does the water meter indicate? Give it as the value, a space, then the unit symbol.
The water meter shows 33.2784 kL
